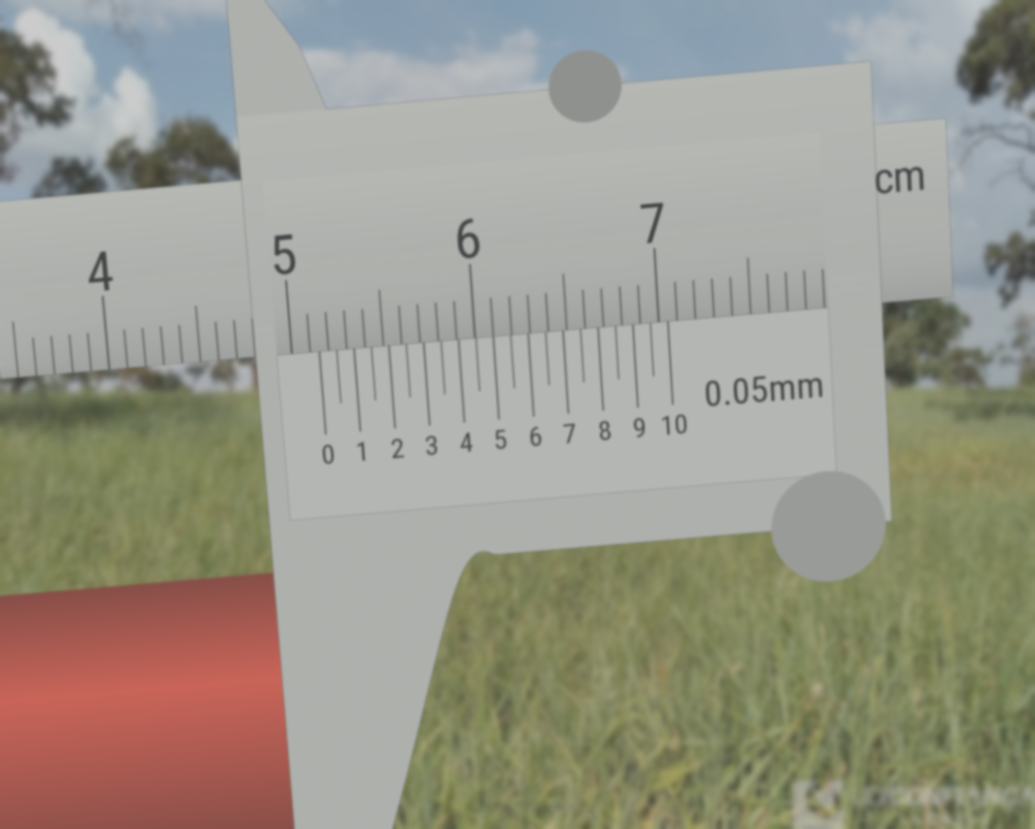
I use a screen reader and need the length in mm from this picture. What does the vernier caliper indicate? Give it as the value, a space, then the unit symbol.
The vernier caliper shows 51.5 mm
